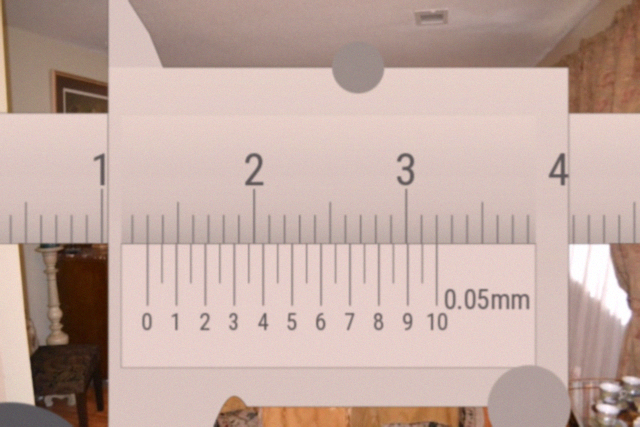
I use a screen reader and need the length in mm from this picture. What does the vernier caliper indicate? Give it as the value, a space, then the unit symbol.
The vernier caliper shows 13.0 mm
